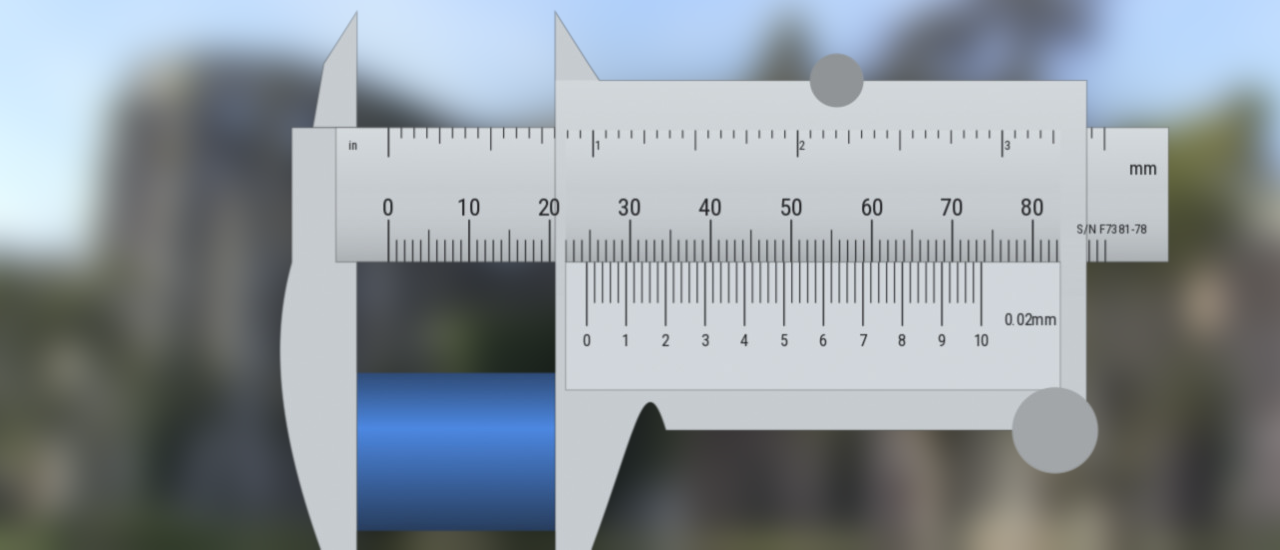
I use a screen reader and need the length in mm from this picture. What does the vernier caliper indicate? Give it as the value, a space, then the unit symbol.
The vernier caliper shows 24.6 mm
